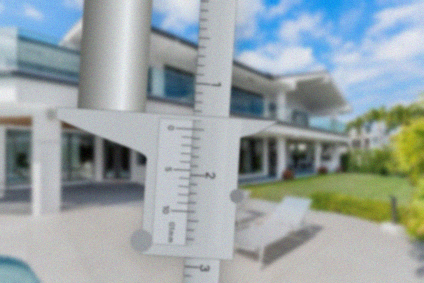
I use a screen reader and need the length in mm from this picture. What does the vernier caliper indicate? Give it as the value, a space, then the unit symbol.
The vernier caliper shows 15.0 mm
